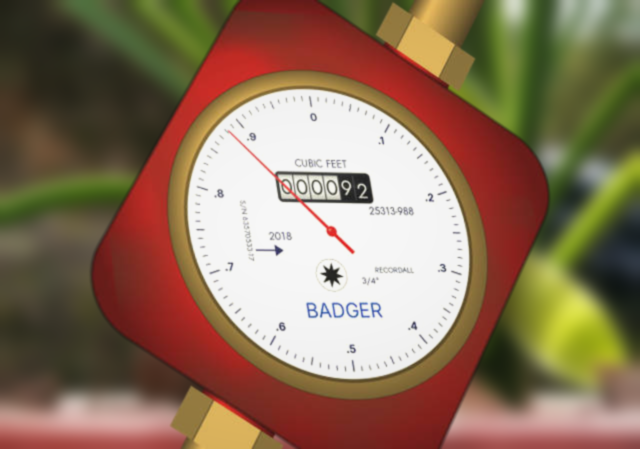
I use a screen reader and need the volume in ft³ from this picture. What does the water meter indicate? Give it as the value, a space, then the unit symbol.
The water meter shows 91.88 ft³
